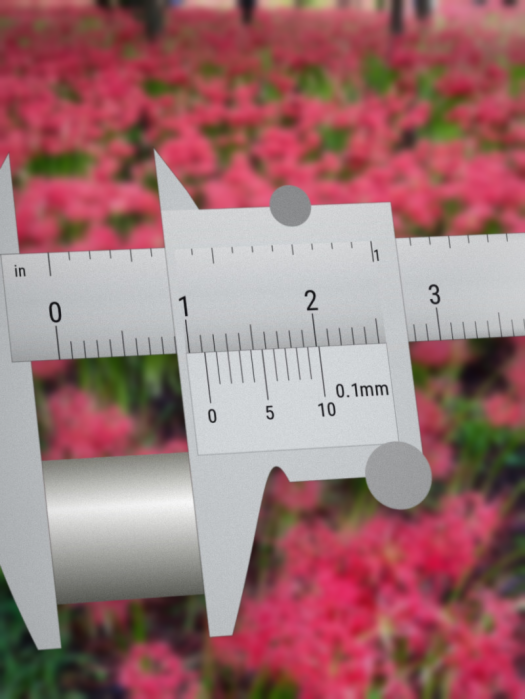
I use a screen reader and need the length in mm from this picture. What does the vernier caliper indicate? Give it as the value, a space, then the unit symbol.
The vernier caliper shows 11.2 mm
